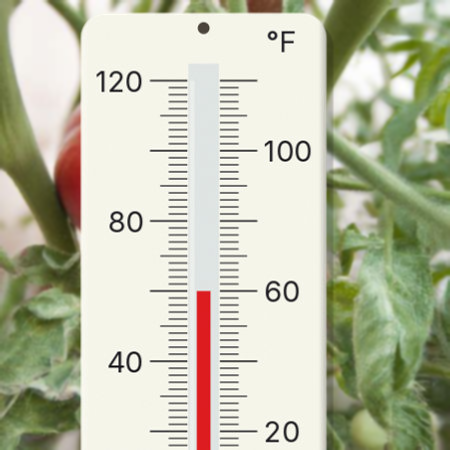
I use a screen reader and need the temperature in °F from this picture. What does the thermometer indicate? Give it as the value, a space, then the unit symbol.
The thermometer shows 60 °F
